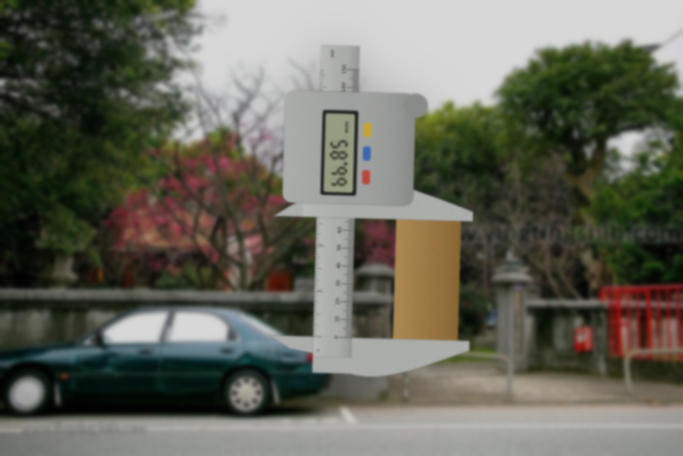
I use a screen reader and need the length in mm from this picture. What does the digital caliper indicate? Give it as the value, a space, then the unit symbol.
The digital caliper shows 66.85 mm
